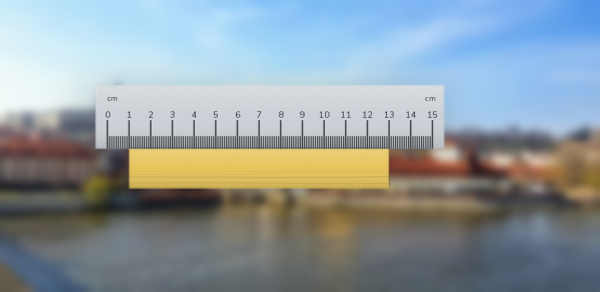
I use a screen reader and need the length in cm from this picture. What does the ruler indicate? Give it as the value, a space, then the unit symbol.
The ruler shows 12 cm
